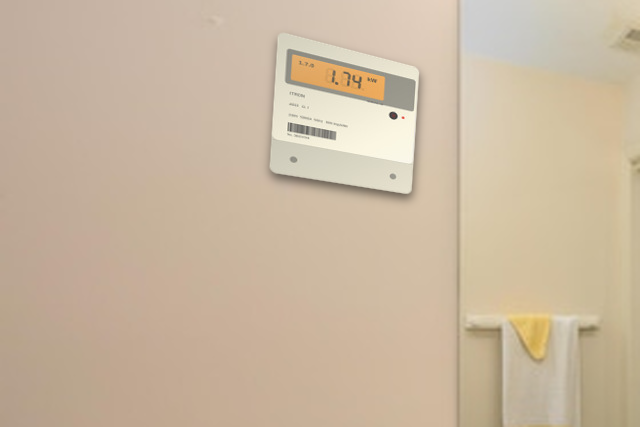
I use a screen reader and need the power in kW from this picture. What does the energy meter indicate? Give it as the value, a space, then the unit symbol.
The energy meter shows 1.74 kW
